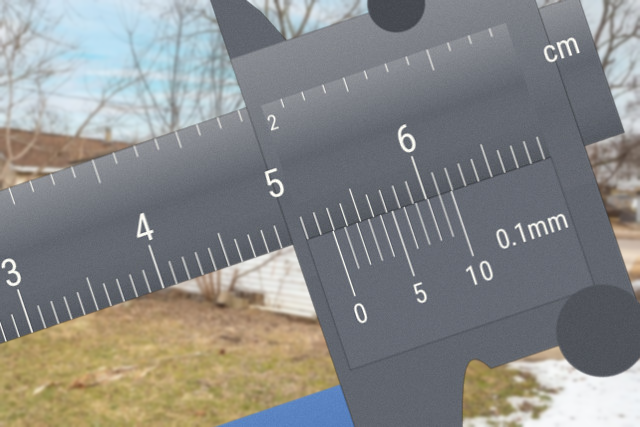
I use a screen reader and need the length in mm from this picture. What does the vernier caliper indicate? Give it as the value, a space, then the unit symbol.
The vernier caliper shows 52.9 mm
